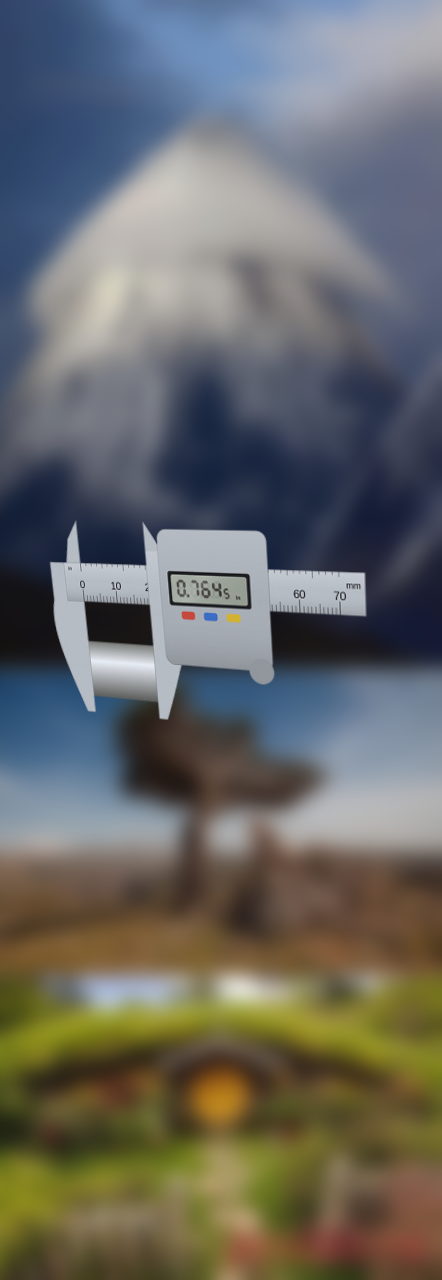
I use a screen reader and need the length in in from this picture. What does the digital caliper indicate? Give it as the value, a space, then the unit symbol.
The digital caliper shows 0.7645 in
